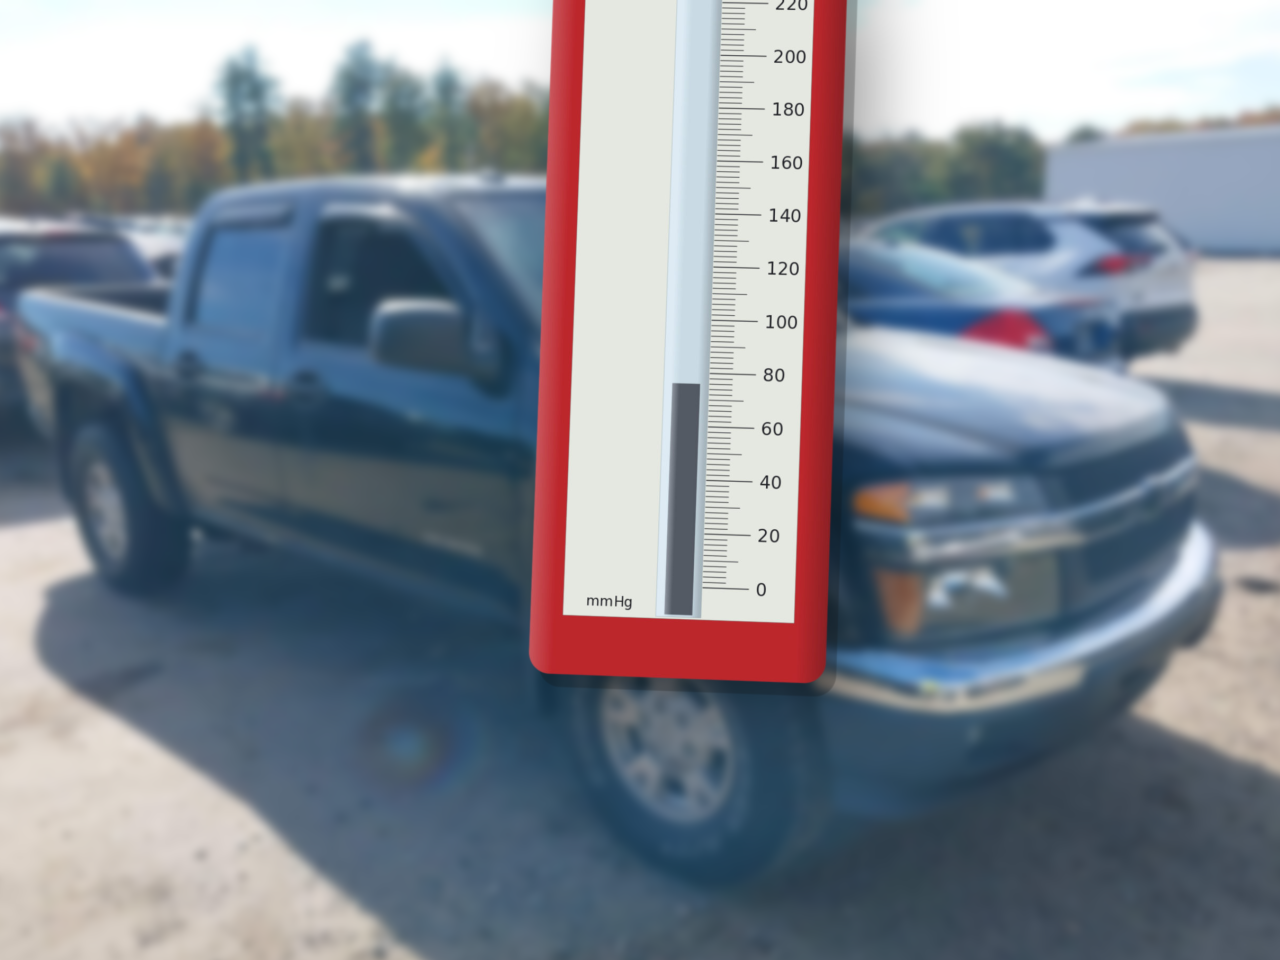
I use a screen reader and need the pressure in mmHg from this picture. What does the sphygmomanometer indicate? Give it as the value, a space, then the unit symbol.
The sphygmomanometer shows 76 mmHg
